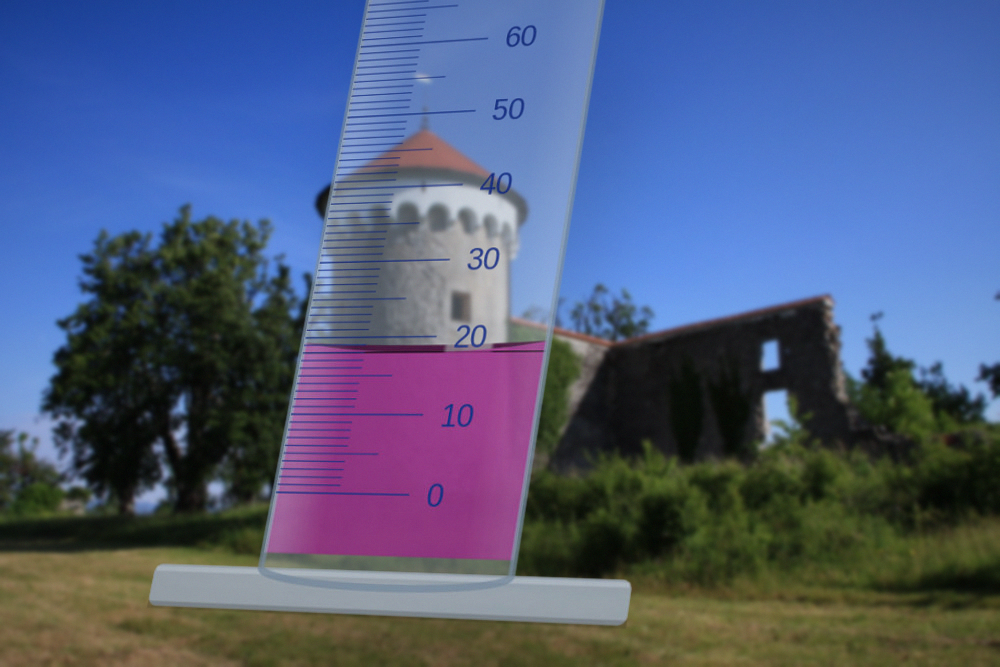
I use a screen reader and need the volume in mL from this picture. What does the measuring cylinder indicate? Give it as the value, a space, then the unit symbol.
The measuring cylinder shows 18 mL
